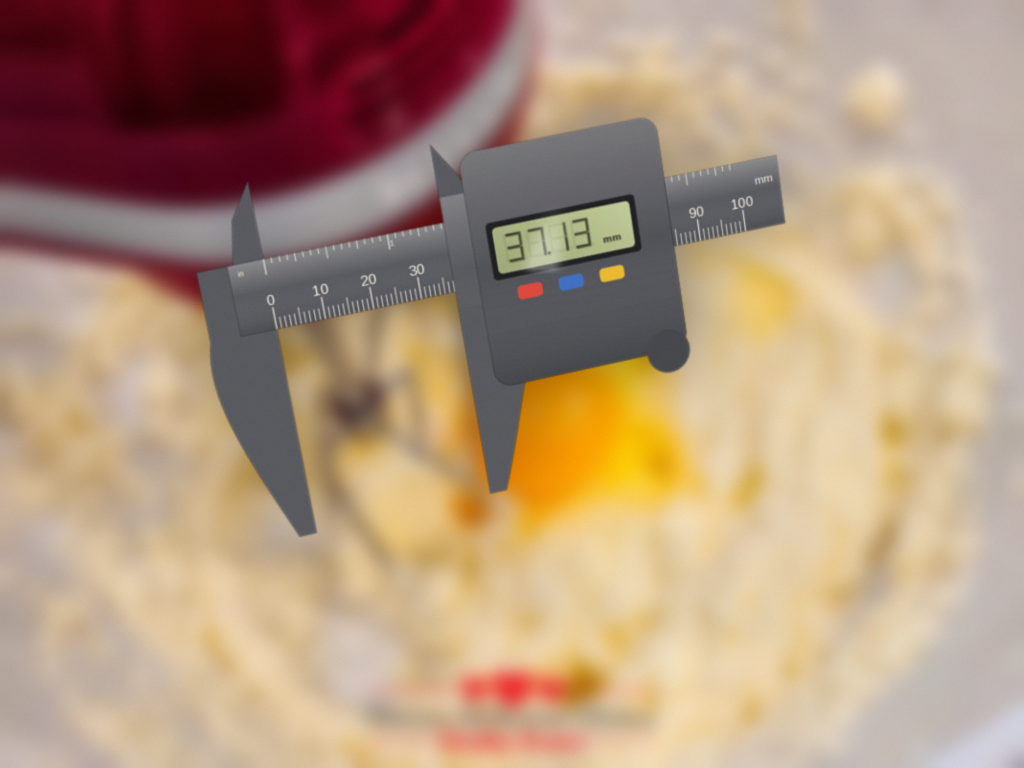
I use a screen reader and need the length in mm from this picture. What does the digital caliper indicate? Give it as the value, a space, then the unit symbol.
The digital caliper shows 37.13 mm
